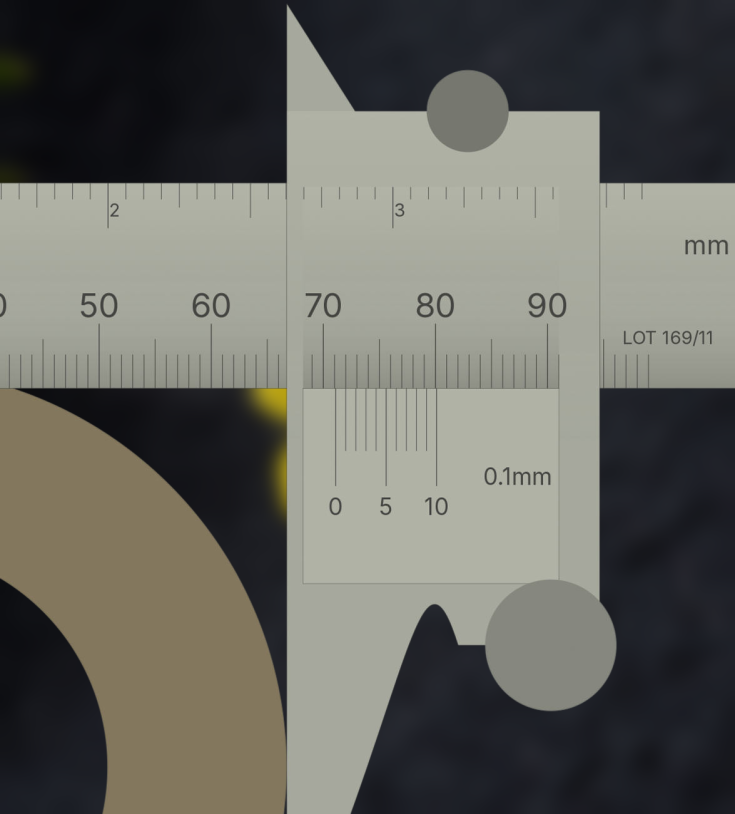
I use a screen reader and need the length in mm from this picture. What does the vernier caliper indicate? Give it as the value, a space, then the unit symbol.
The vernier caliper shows 71.1 mm
